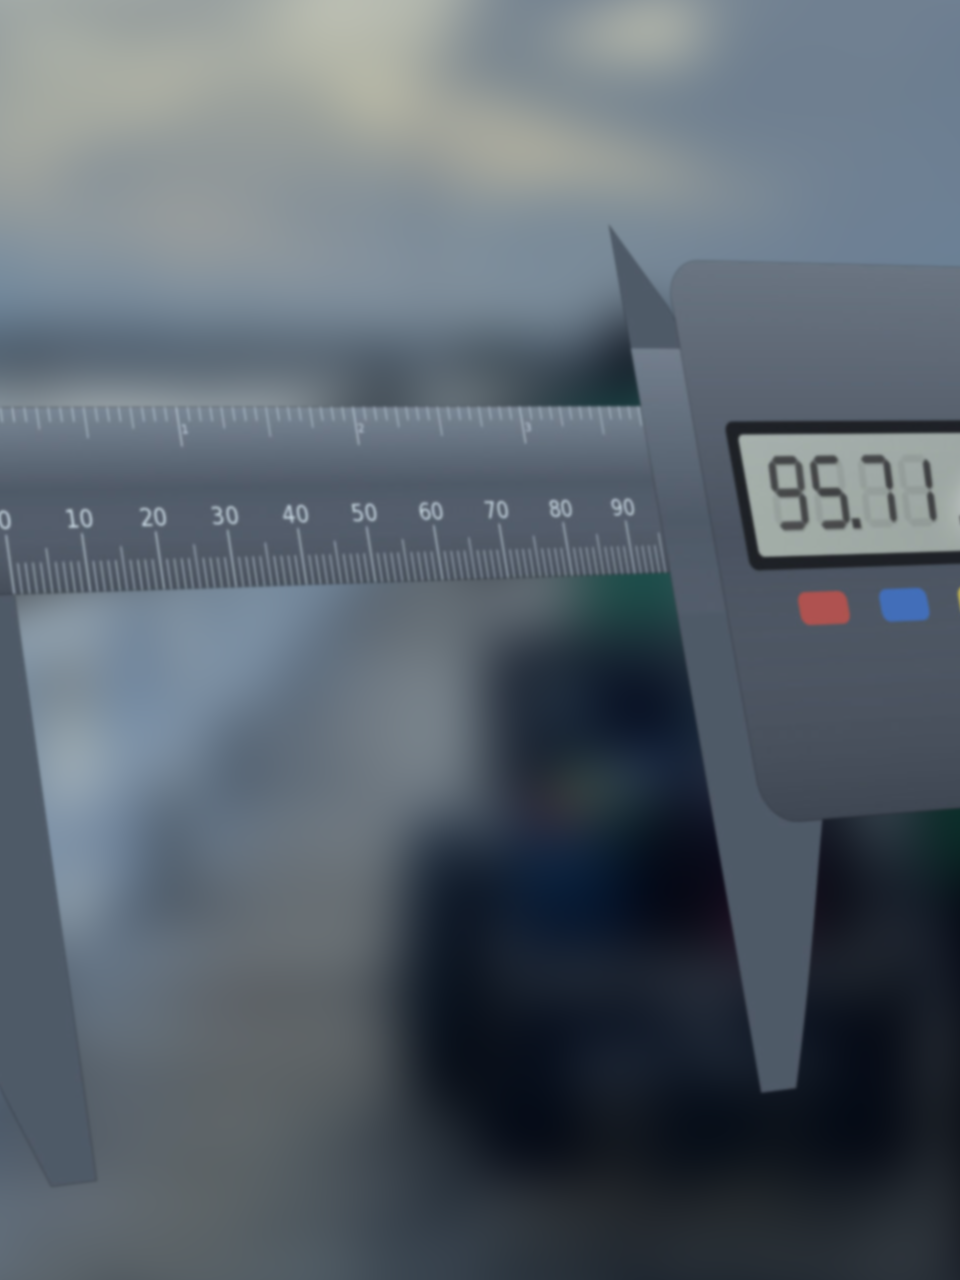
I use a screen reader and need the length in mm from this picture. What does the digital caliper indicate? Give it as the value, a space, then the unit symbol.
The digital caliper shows 95.71 mm
